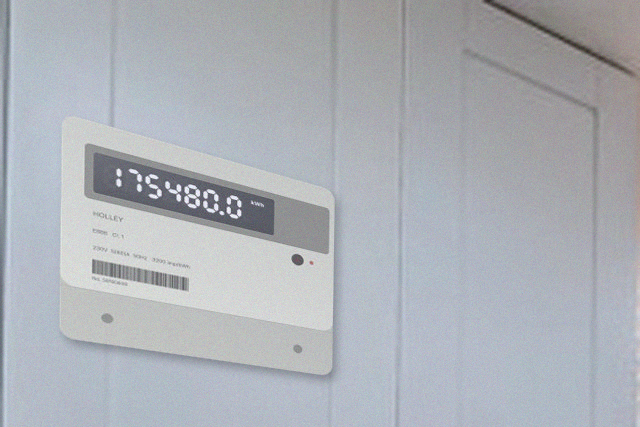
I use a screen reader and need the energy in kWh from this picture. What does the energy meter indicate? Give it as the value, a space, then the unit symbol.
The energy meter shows 175480.0 kWh
